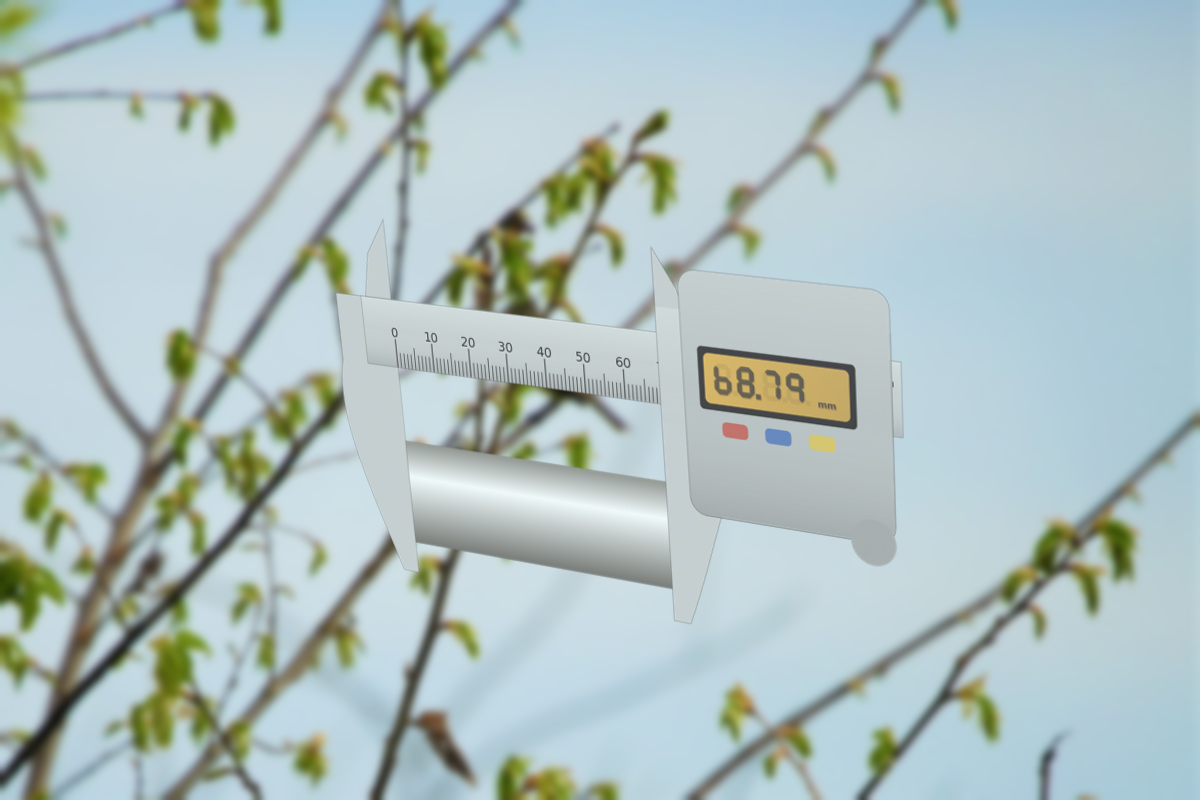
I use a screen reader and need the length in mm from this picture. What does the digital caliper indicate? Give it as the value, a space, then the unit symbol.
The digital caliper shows 68.79 mm
